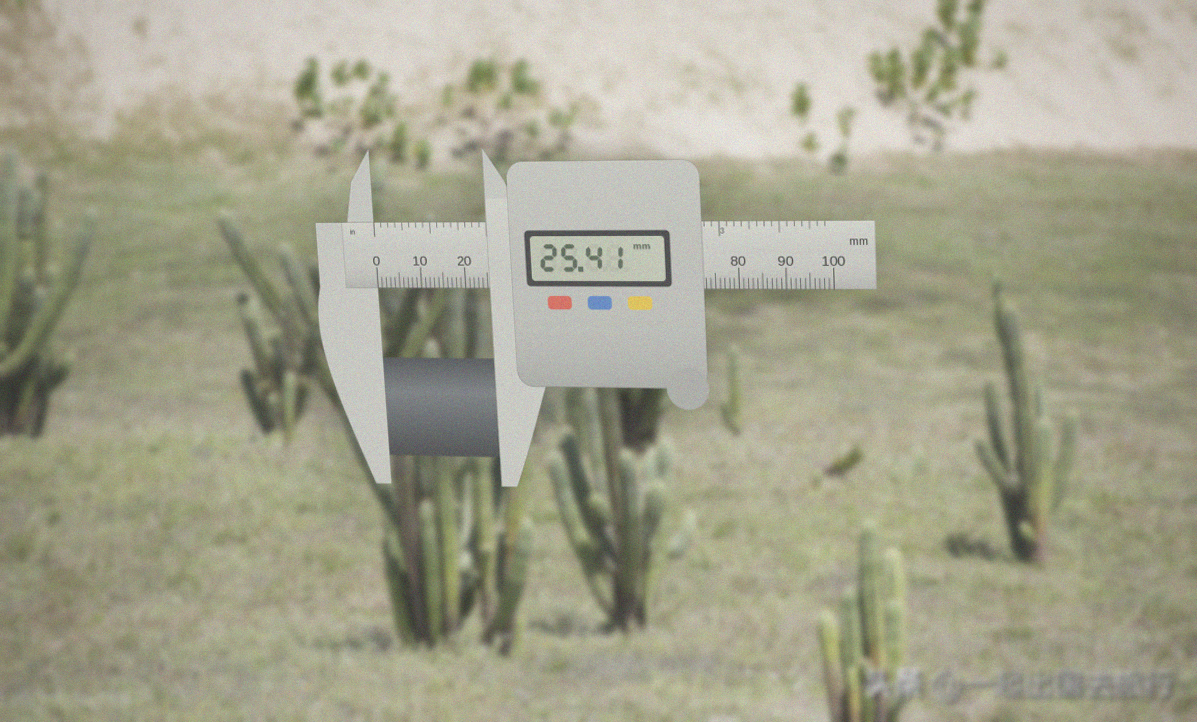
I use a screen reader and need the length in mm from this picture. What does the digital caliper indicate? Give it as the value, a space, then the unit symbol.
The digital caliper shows 25.41 mm
